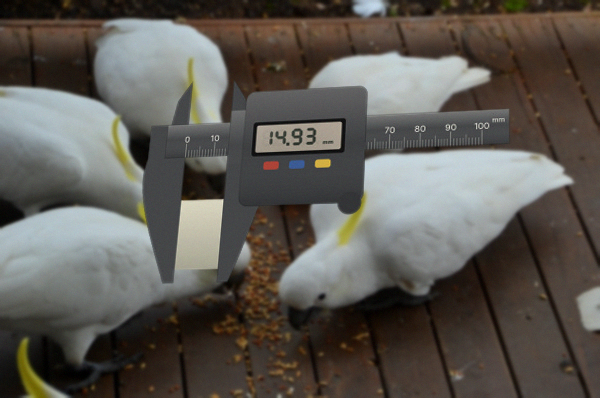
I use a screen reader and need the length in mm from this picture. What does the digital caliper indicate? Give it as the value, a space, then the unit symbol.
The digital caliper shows 14.93 mm
